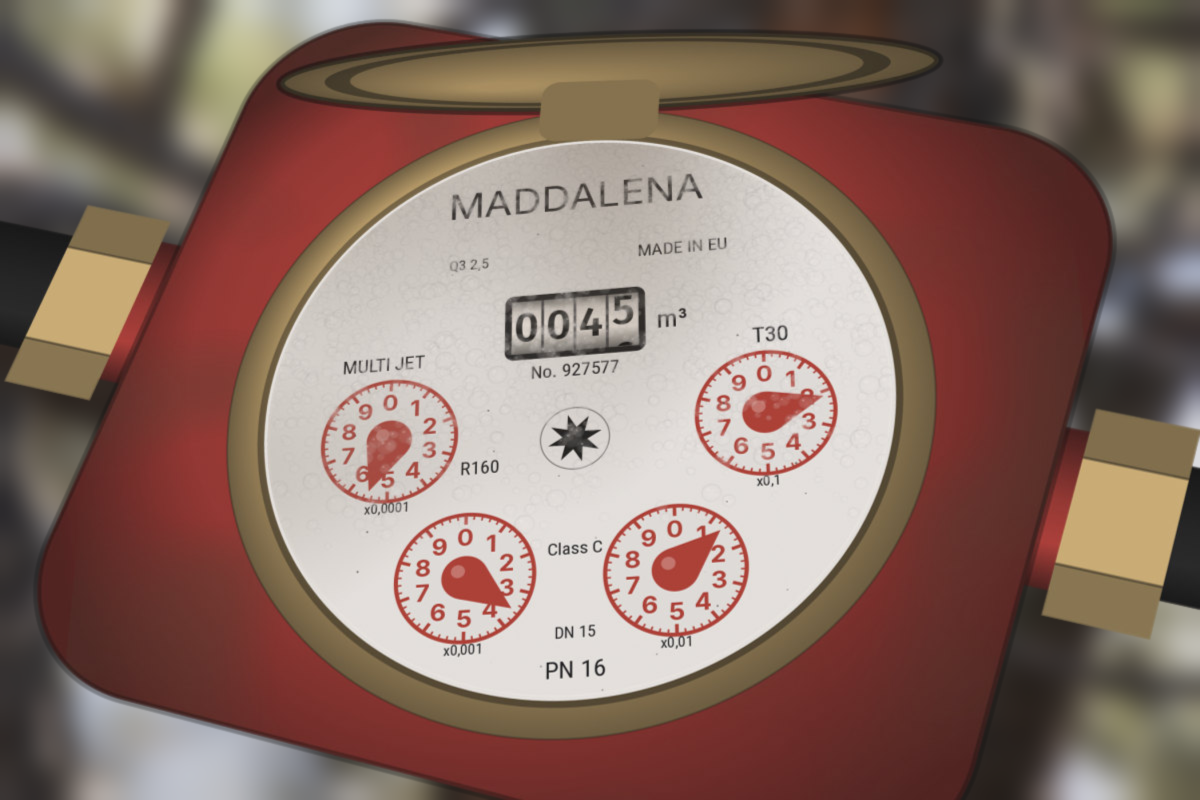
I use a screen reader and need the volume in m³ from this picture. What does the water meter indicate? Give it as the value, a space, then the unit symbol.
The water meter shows 45.2135 m³
